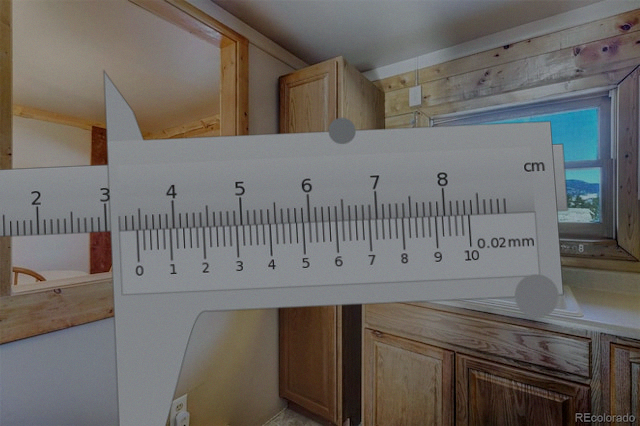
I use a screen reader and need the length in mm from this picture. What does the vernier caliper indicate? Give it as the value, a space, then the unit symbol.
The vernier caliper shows 34.6 mm
